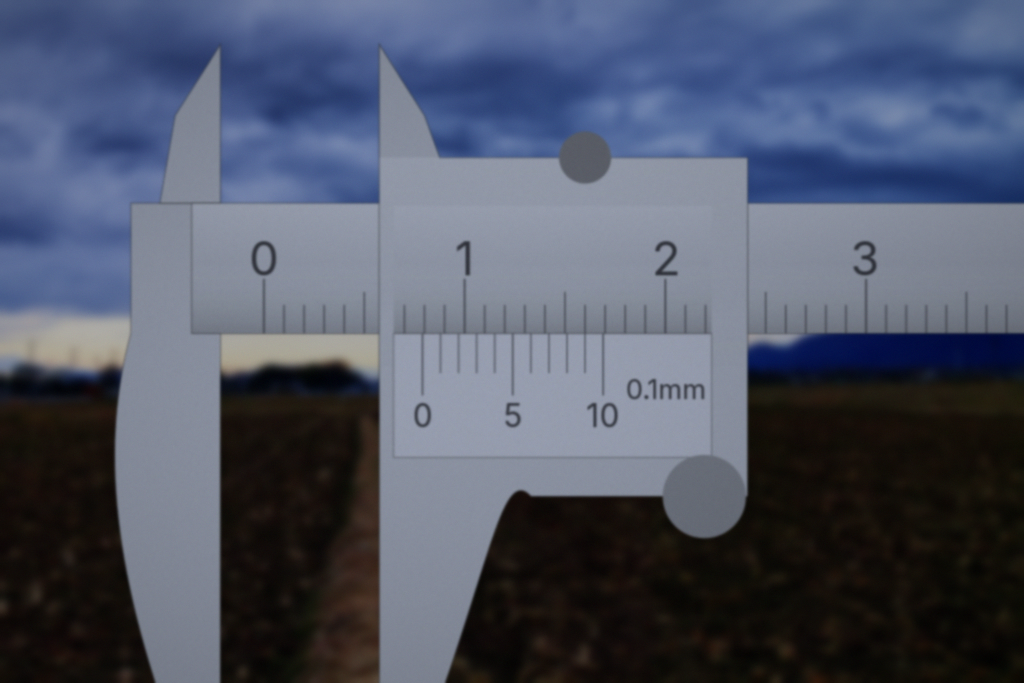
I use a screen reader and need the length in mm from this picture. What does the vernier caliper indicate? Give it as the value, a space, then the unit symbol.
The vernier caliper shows 7.9 mm
